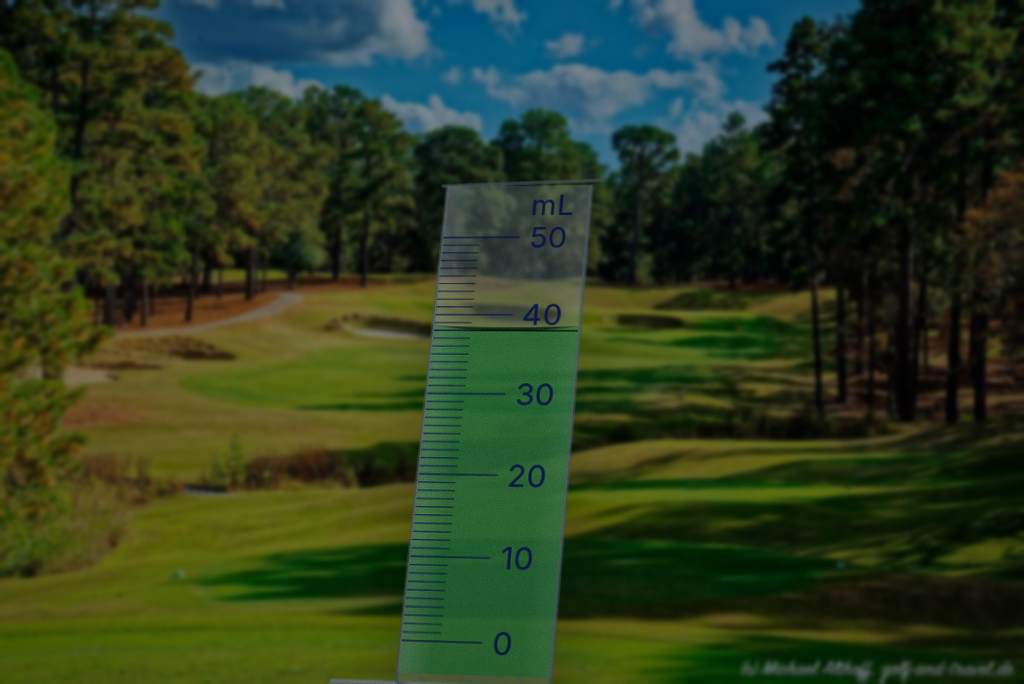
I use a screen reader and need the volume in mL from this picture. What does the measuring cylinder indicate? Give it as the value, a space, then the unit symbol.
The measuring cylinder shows 38 mL
